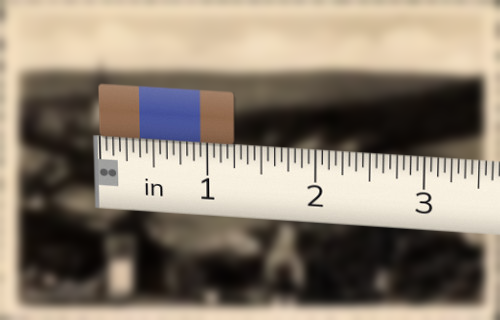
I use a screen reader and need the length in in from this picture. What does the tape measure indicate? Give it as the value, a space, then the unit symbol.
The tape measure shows 1.25 in
